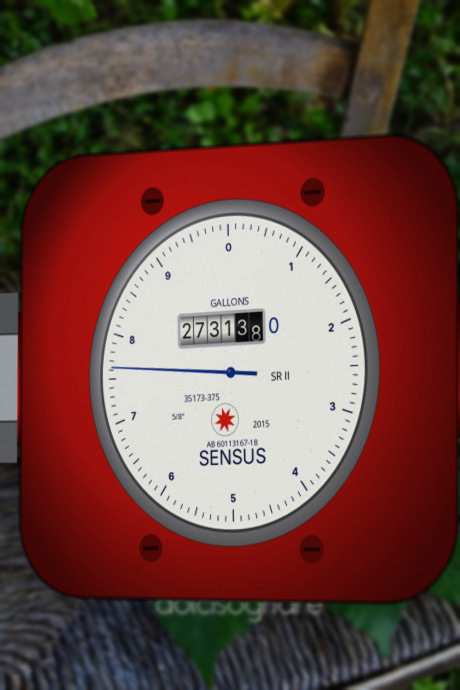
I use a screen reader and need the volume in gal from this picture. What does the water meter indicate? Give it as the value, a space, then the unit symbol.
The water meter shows 2731377.6 gal
